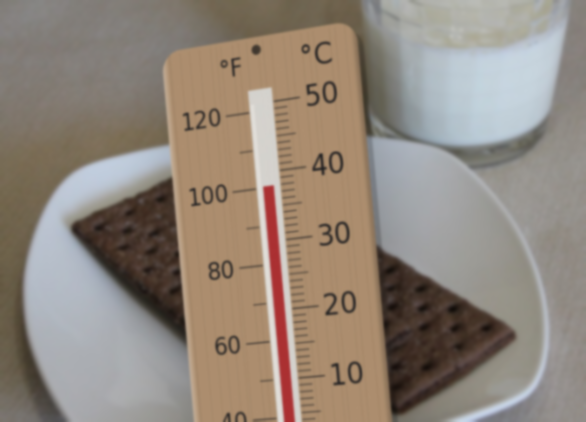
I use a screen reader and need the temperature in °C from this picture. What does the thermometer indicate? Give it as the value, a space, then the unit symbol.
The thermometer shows 38 °C
